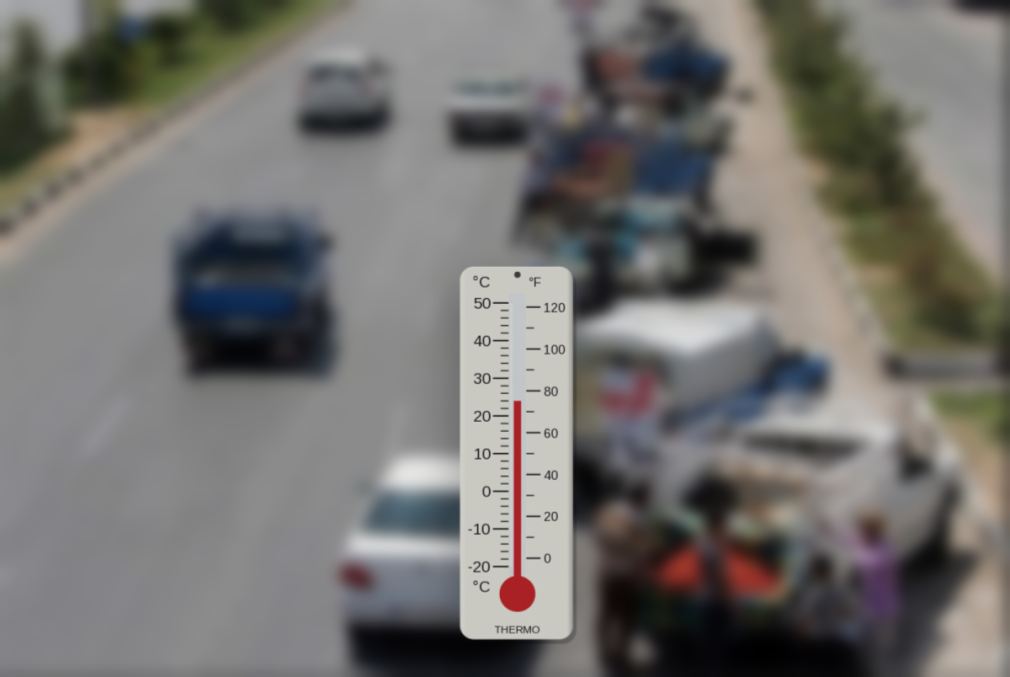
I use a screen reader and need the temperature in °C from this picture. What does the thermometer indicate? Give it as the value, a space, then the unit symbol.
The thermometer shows 24 °C
